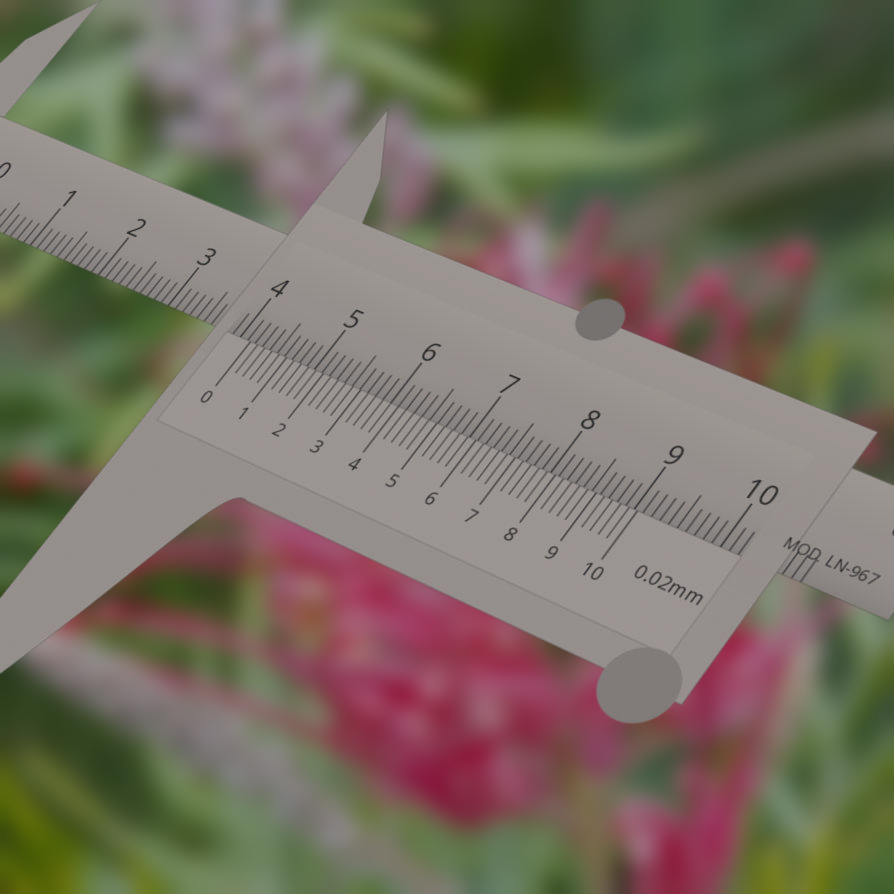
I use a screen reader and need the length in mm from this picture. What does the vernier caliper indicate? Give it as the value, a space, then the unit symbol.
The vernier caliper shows 41.4 mm
